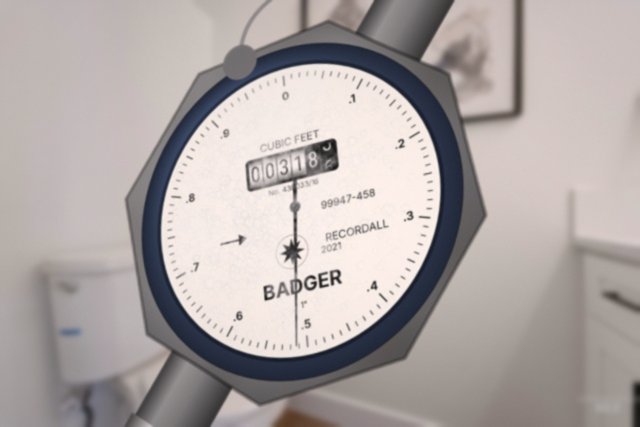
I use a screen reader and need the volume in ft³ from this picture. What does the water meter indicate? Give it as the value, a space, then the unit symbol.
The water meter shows 3185.51 ft³
